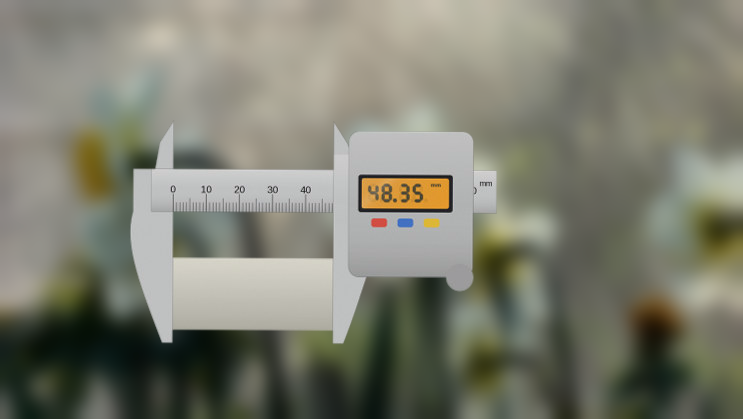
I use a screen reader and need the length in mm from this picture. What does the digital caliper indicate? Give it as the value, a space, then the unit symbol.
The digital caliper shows 48.35 mm
